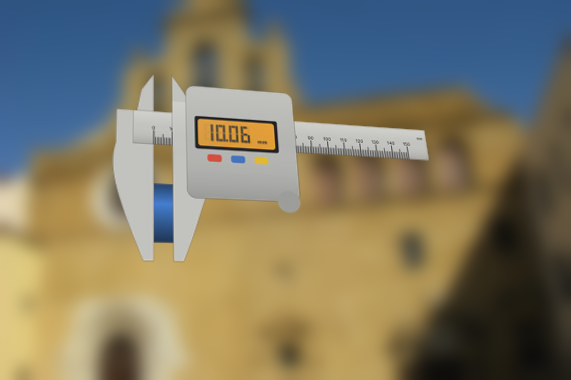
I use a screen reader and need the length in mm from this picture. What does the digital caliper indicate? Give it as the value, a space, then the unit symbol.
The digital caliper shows 10.06 mm
